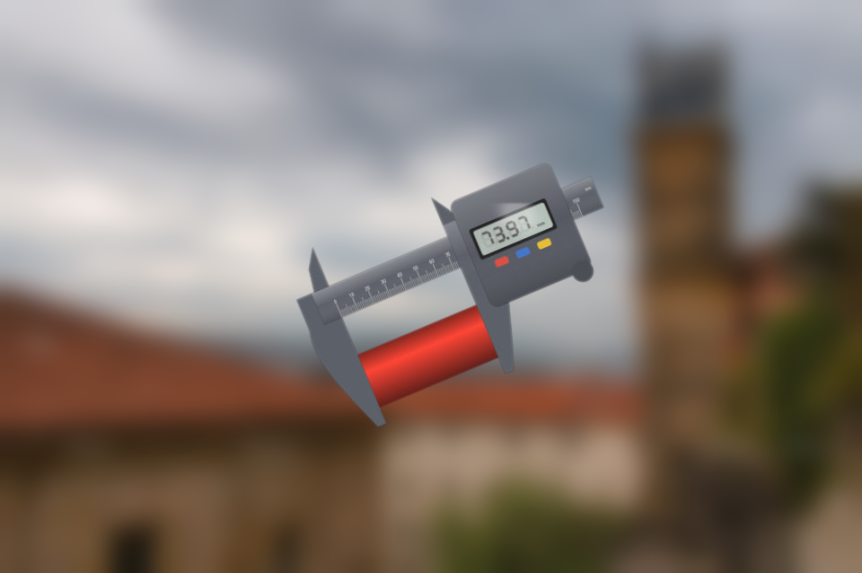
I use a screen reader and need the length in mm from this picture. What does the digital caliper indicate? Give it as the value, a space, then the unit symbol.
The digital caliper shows 73.97 mm
